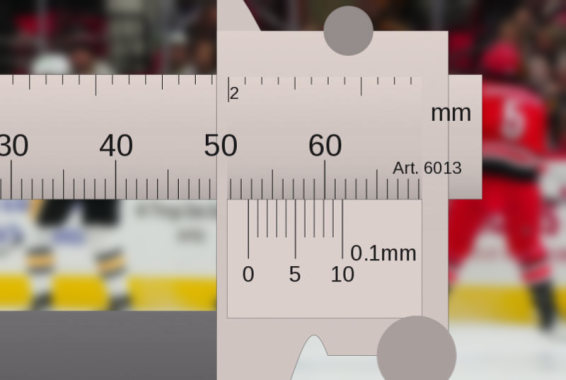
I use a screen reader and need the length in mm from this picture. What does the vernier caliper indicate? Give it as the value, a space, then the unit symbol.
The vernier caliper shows 52.7 mm
